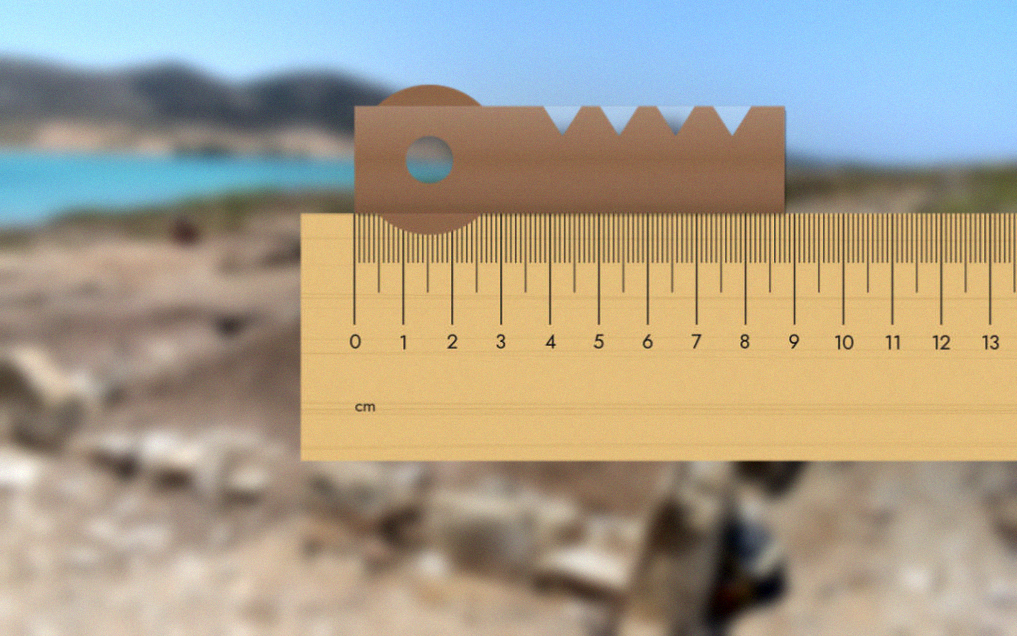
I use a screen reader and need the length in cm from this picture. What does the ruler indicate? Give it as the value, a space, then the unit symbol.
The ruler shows 8.8 cm
